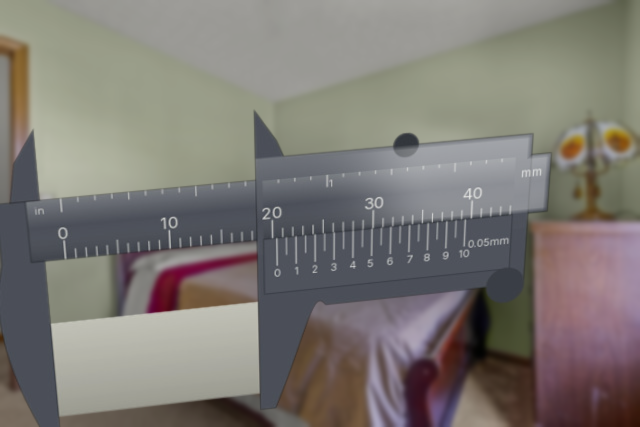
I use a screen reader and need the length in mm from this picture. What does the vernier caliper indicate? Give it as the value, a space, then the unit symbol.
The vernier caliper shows 20.4 mm
